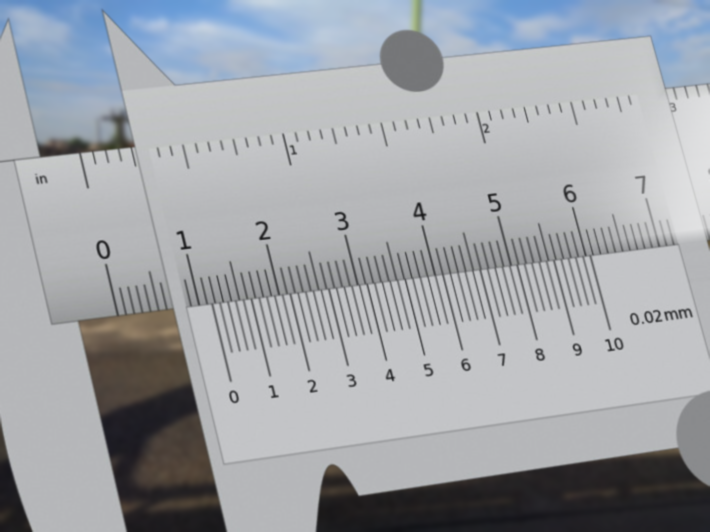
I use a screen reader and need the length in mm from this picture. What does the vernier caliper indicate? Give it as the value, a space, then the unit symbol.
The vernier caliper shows 11.6 mm
